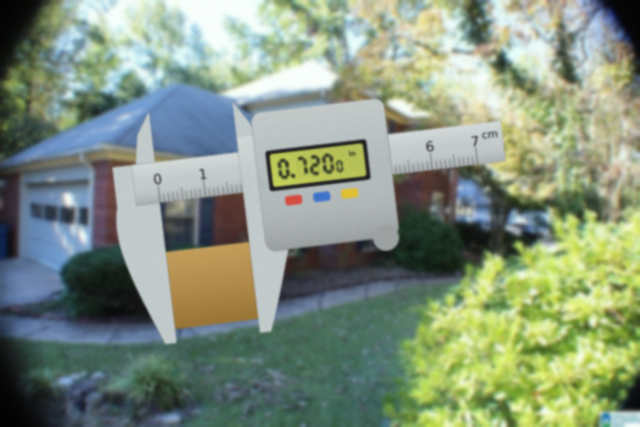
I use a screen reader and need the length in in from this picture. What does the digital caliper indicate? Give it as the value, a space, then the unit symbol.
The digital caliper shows 0.7200 in
